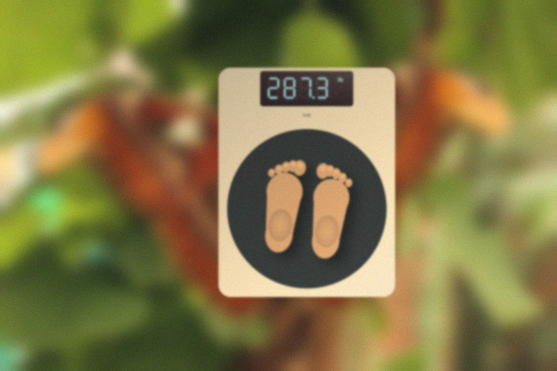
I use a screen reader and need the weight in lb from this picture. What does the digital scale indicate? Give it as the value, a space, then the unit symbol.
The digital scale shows 287.3 lb
